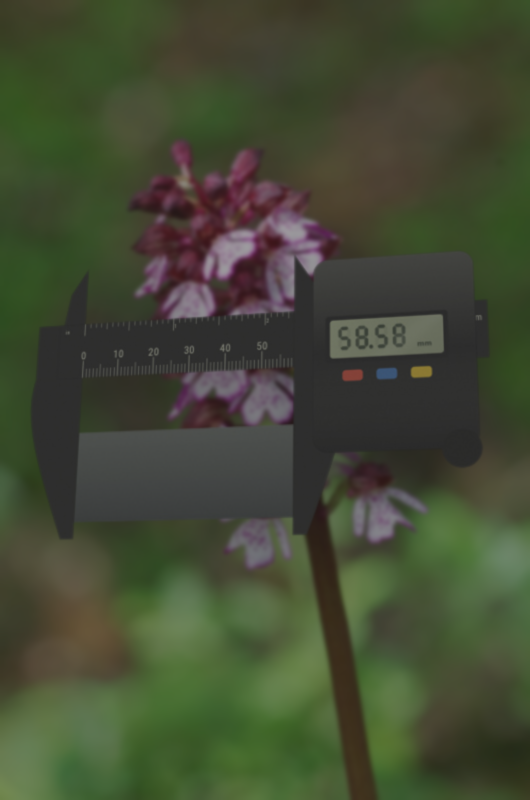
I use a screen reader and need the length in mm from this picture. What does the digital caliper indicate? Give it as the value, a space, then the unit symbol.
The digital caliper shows 58.58 mm
